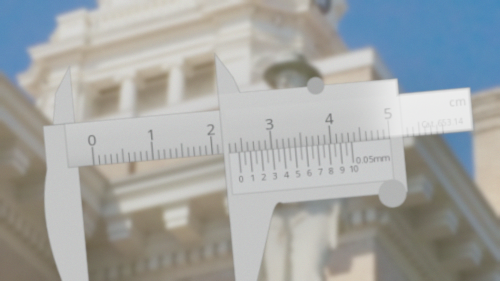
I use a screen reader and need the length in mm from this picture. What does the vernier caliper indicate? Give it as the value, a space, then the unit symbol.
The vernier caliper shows 24.5 mm
